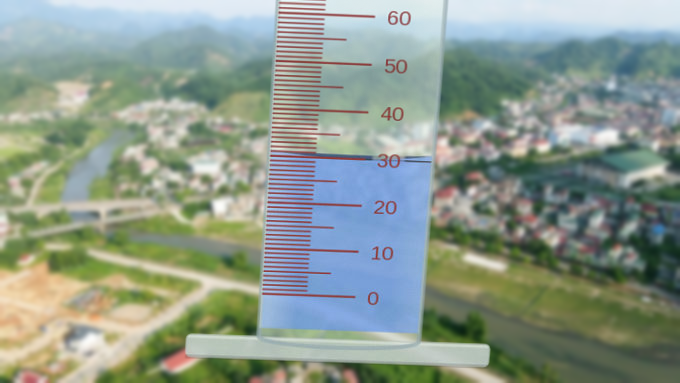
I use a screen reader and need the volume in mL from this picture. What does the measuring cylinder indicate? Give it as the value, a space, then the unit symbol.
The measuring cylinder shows 30 mL
